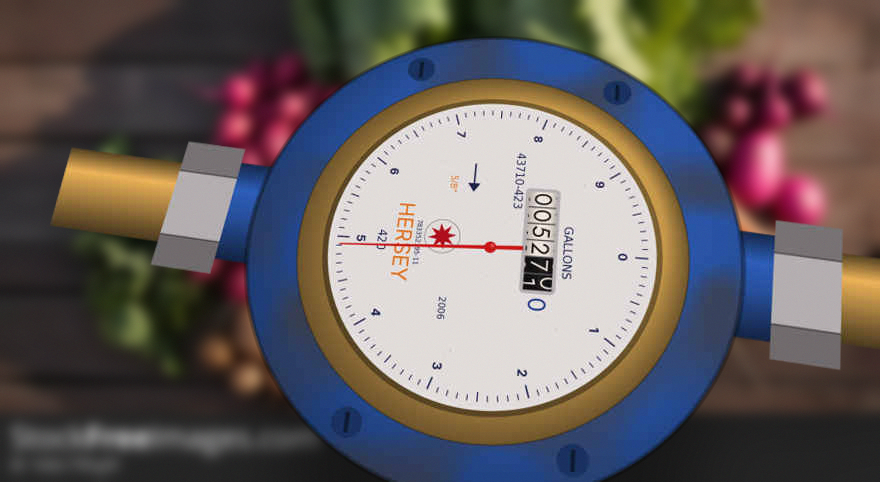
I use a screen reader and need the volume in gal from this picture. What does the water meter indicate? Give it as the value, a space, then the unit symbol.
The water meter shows 52704.9 gal
